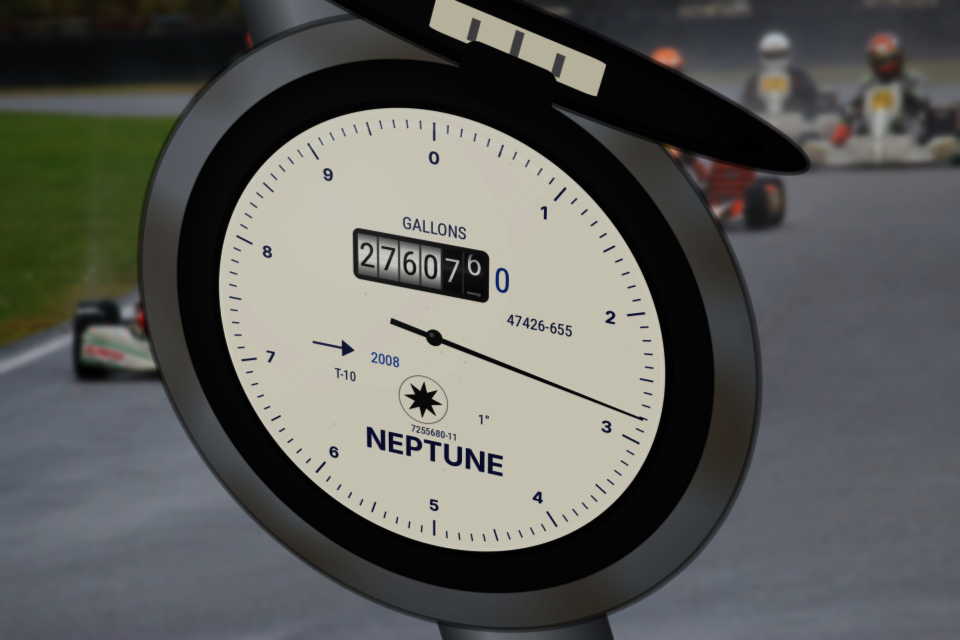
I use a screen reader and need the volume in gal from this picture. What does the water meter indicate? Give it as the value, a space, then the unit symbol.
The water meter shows 2760762.8 gal
